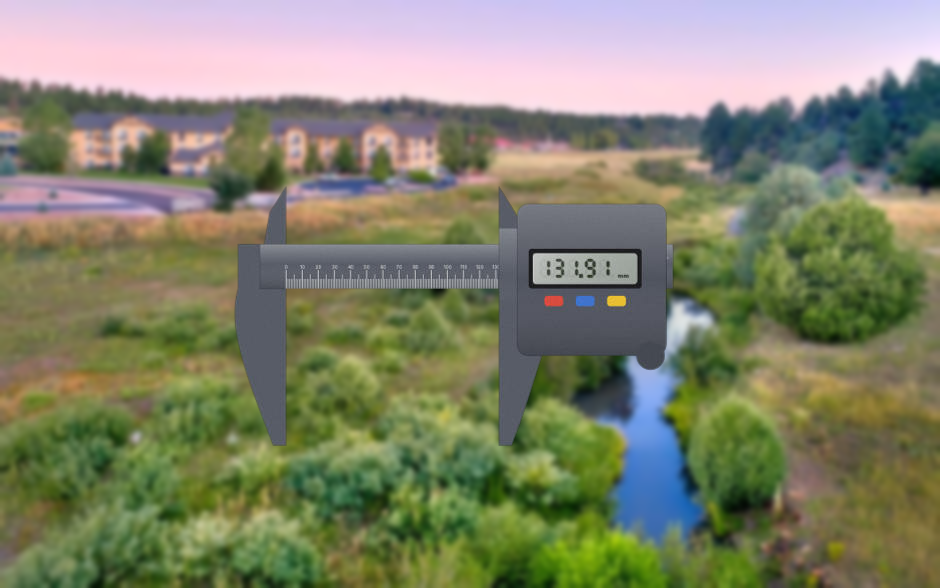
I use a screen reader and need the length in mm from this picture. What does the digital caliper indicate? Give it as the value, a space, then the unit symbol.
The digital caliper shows 131.91 mm
